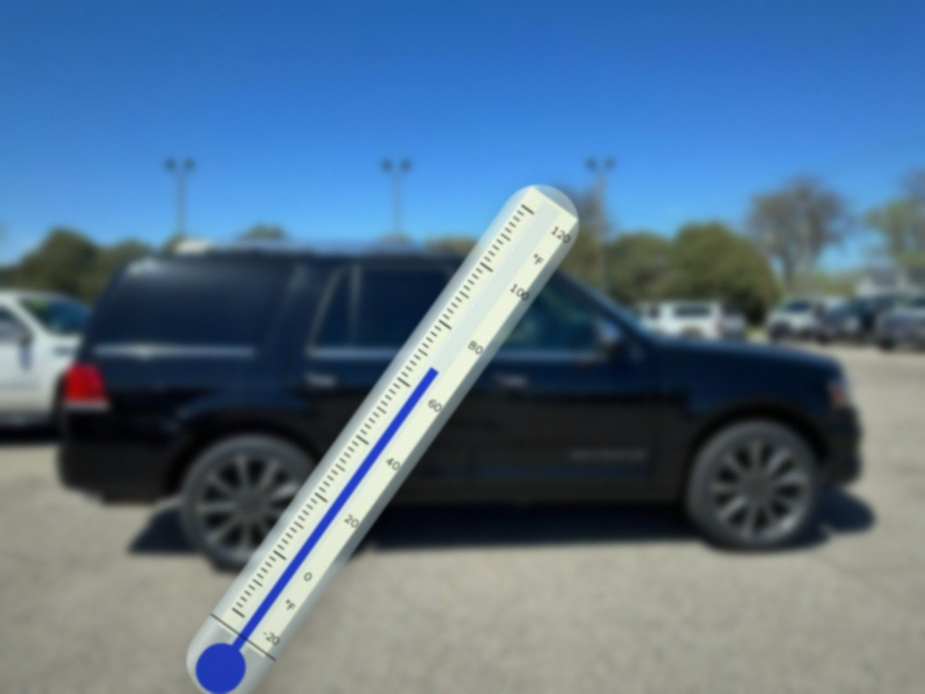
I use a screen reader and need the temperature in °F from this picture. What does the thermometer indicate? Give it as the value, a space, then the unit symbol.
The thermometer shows 68 °F
